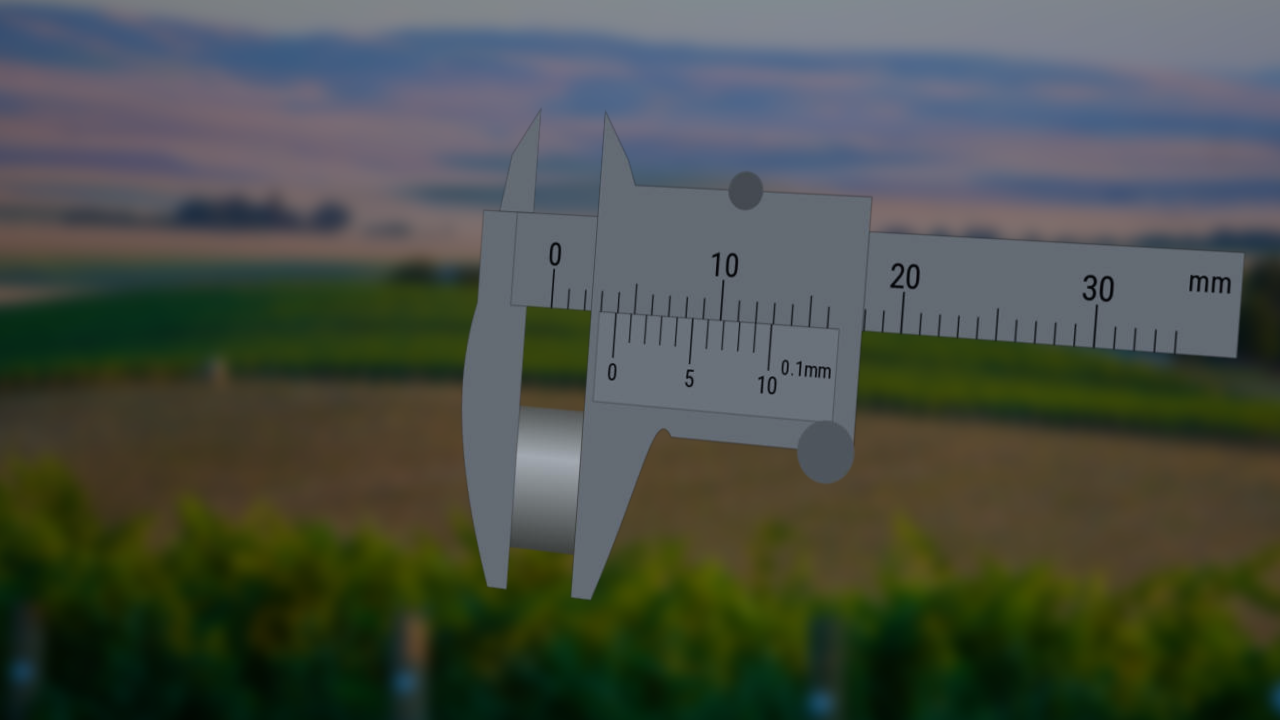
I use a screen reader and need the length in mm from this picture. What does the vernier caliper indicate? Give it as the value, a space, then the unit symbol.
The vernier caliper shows 3.9 mm
